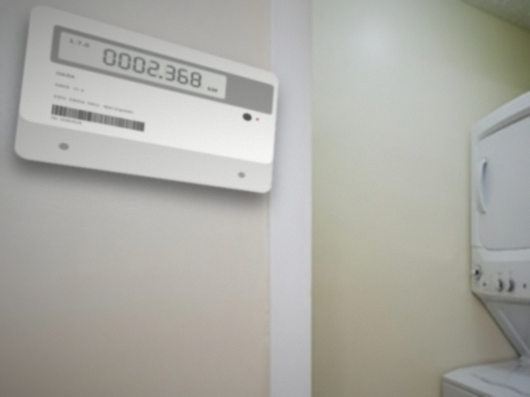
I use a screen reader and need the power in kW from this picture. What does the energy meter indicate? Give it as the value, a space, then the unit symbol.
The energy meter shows 2.368 kW
